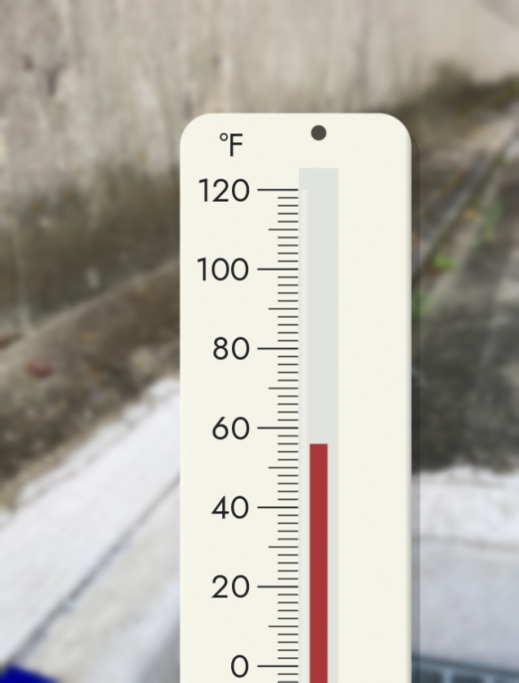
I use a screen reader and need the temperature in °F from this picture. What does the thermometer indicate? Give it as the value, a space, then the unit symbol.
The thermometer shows 56 °F
